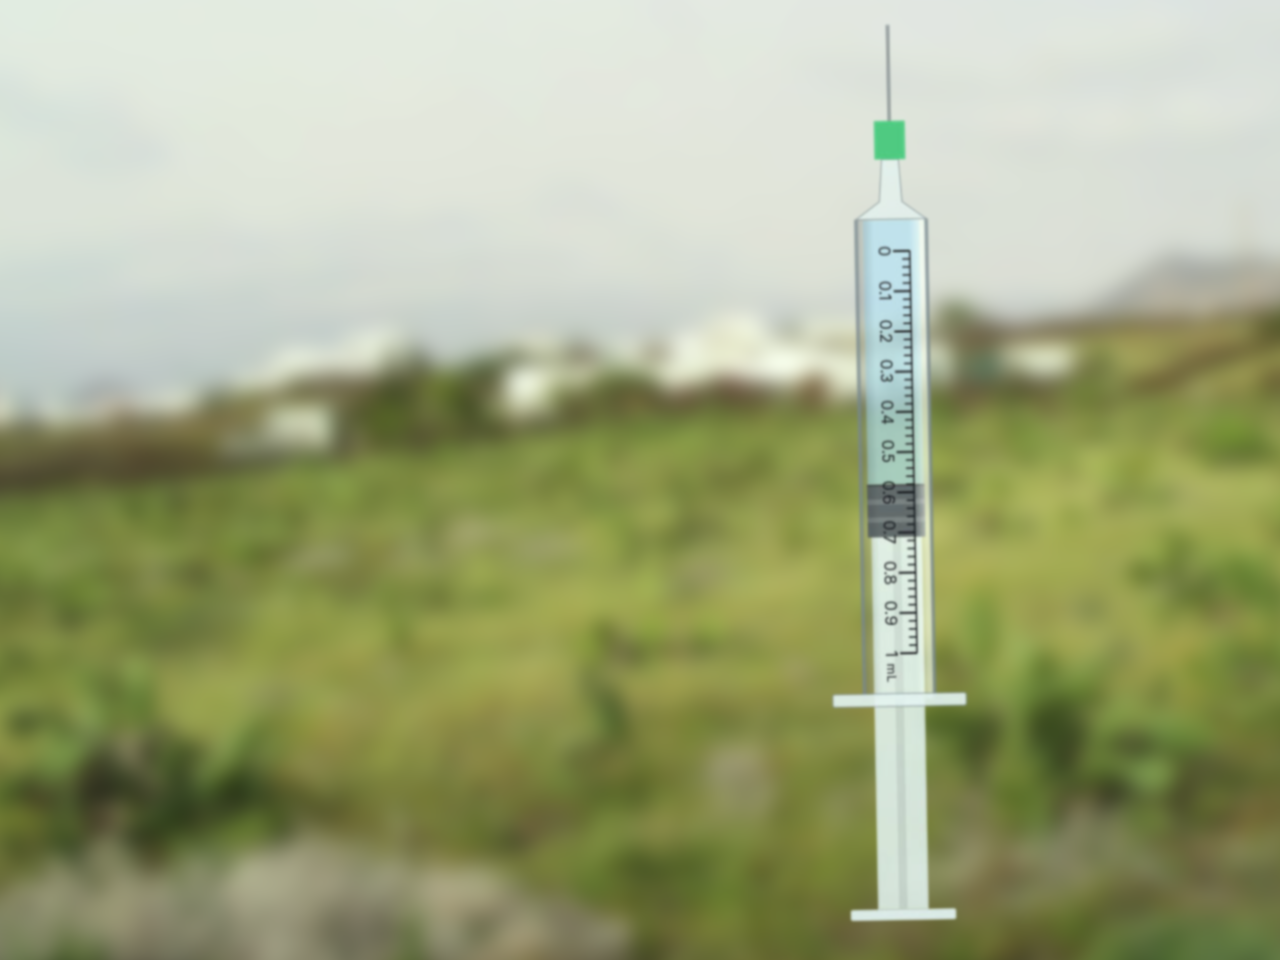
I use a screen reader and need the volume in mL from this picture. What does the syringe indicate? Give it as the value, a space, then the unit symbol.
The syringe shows 0.58 mL
